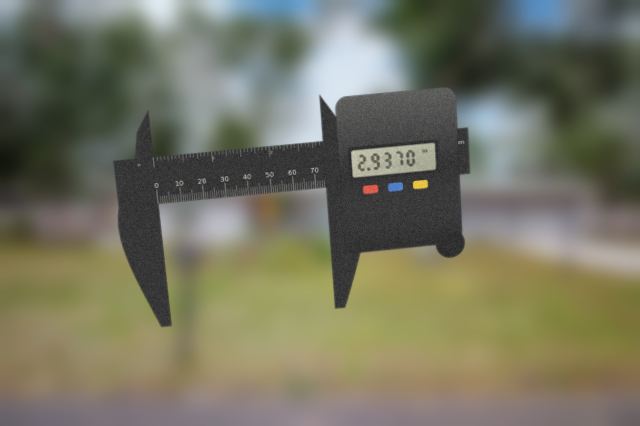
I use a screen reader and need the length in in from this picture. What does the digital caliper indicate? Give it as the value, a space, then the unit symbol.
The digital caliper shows 2.9370 in
